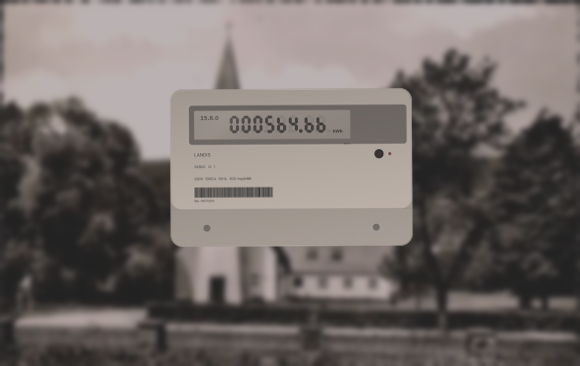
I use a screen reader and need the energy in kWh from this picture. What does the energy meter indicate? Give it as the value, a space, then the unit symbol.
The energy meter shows 564.66 kWh
